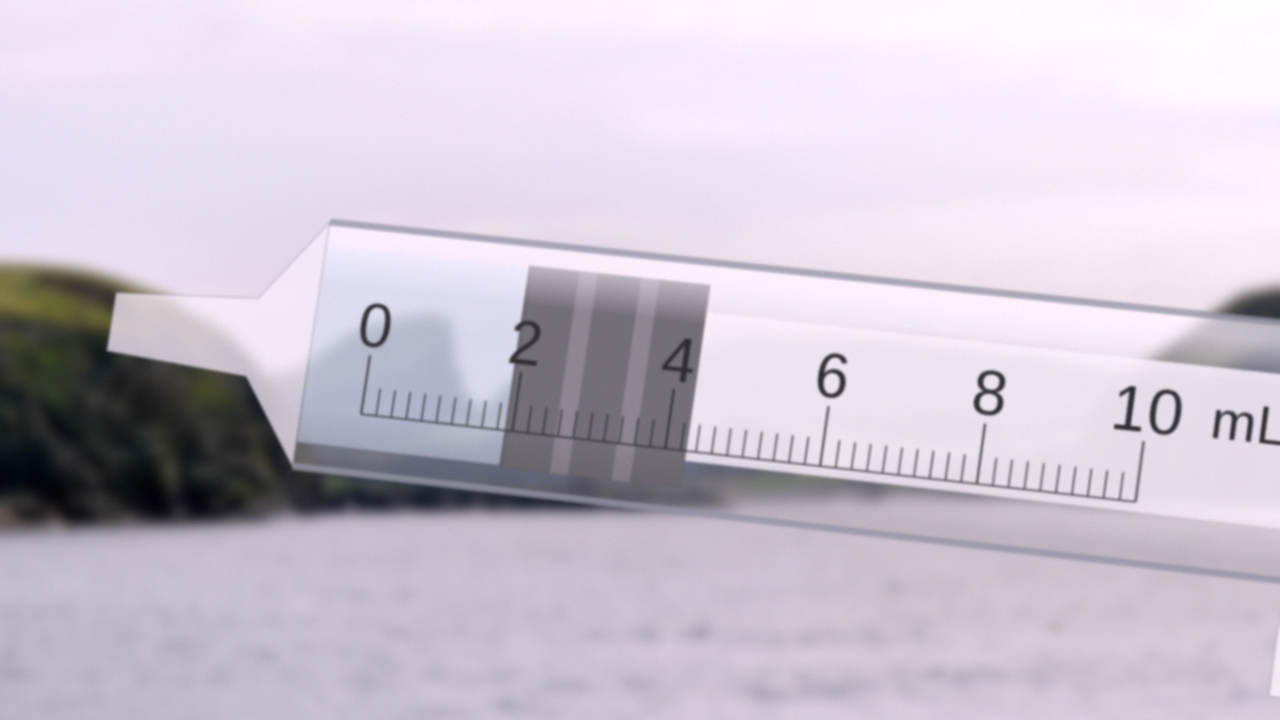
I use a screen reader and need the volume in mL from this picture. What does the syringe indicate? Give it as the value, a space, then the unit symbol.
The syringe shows 1.9 mL
